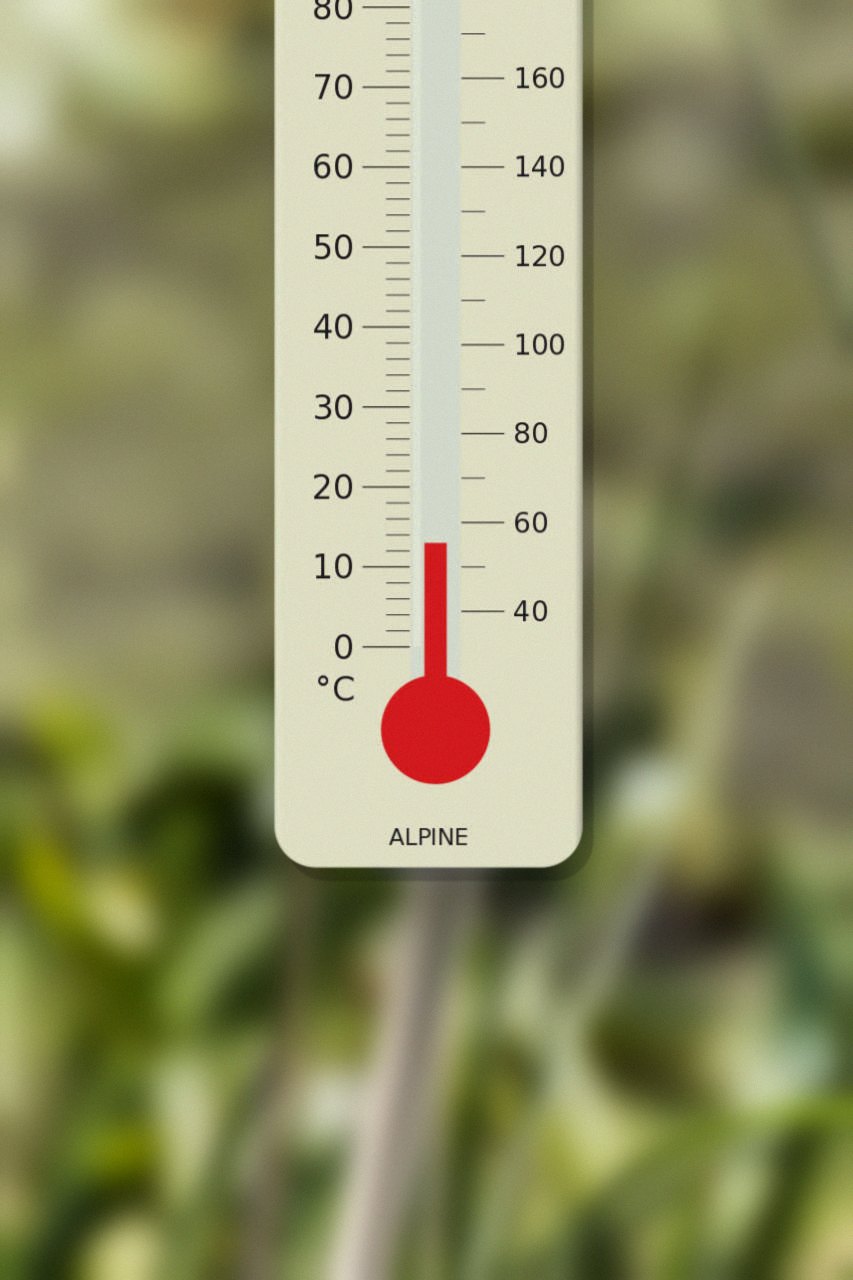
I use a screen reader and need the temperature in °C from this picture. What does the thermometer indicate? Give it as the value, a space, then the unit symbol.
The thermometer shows 13 °C
